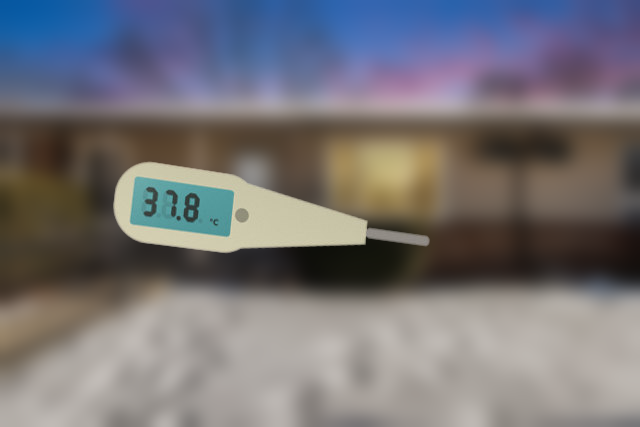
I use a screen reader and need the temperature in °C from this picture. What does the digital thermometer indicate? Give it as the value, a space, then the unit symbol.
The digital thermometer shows 37.8 °C
